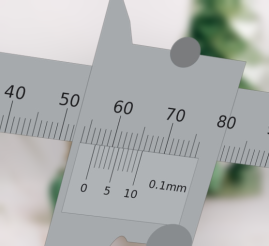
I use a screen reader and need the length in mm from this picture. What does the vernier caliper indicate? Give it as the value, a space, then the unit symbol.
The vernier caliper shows 56.8 mm
